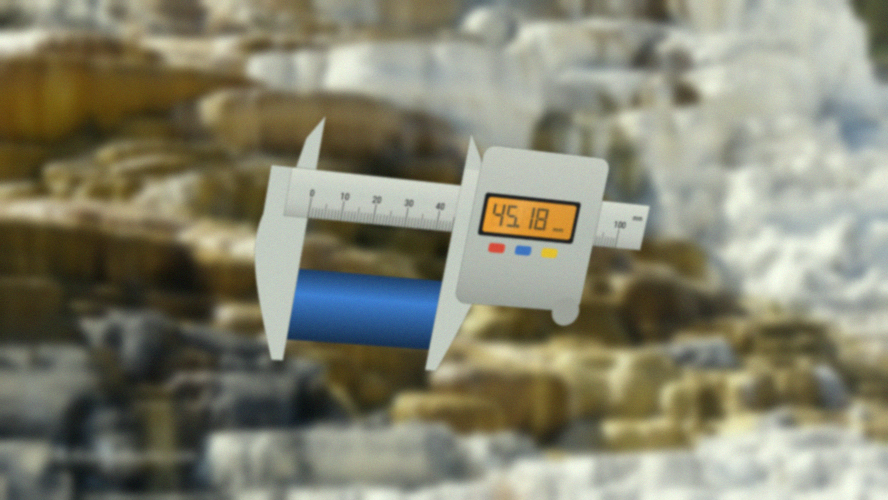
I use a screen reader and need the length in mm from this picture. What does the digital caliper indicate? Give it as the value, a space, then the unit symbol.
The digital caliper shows 45.18 mm
